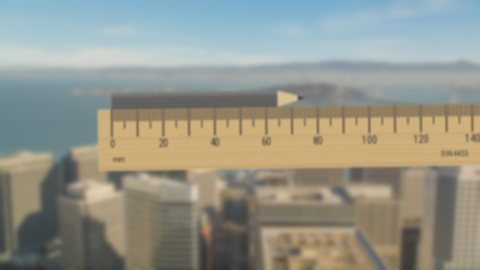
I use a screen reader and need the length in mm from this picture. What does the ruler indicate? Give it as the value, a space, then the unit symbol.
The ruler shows 75 mm
